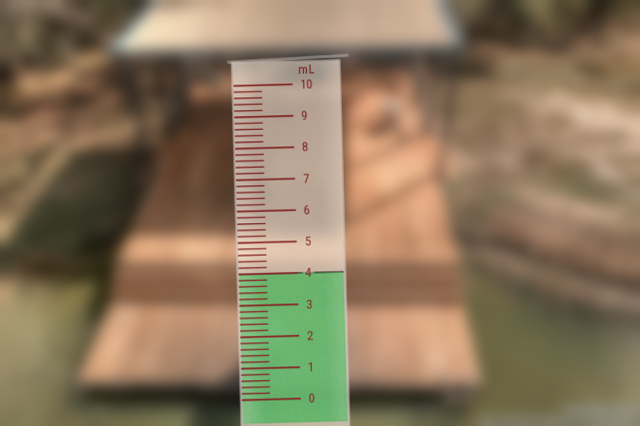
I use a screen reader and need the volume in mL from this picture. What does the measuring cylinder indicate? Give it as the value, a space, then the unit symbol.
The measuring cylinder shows 4 mL
